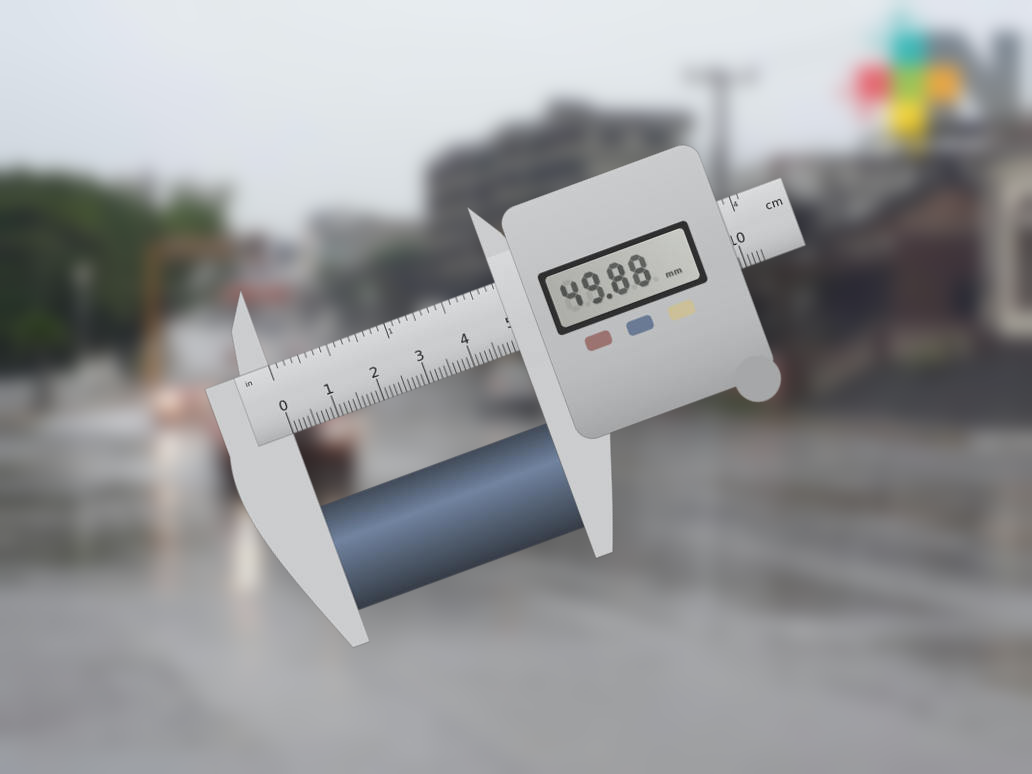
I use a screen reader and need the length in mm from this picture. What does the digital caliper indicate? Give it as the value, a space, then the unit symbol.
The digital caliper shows 49.88 mm
